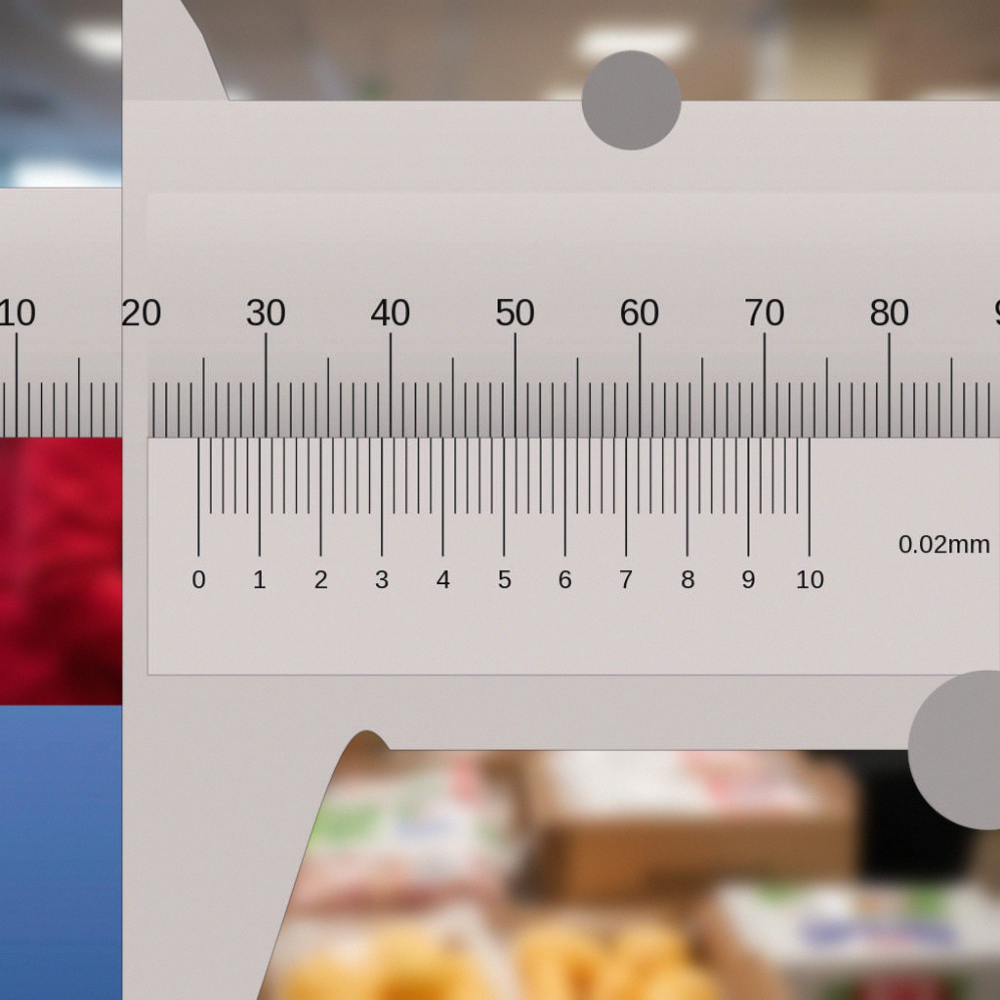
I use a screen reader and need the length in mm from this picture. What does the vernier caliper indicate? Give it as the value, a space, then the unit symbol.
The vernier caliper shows 24.6 mm
